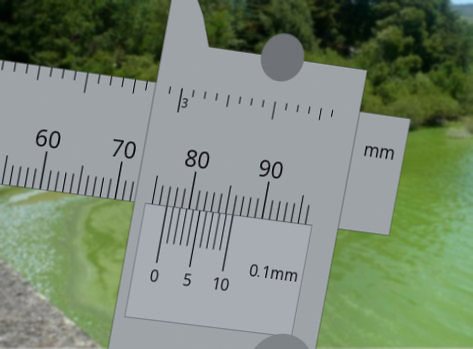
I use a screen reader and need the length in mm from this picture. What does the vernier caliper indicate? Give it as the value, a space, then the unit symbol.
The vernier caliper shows 77.0 mm
